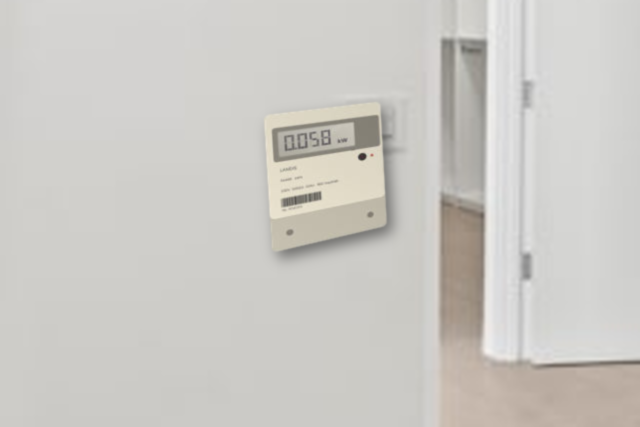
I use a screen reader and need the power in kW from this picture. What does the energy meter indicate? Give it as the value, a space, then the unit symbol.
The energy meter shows 0.058 kW
